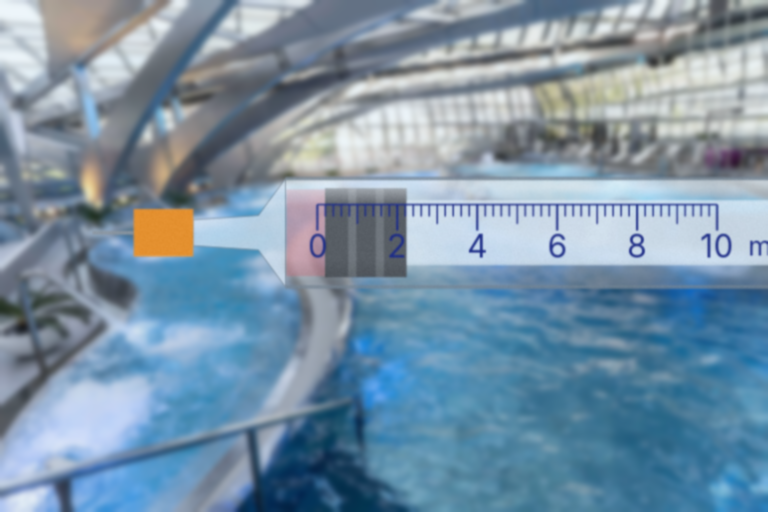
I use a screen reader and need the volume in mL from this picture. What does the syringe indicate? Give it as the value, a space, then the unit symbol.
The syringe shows 0.2 mL
